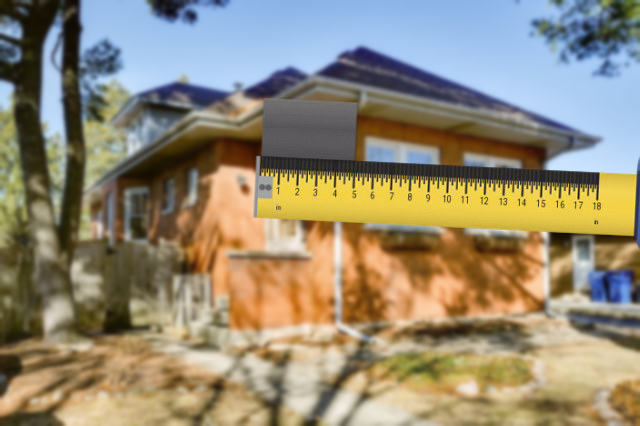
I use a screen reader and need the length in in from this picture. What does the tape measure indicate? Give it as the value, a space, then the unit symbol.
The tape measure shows 5 in
